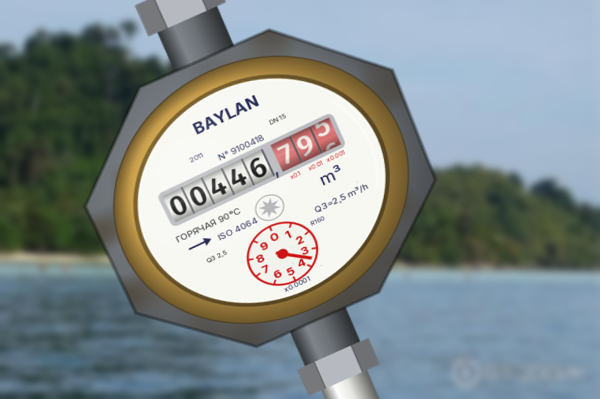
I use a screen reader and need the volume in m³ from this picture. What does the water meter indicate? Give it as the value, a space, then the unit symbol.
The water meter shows 446.7953 m³
